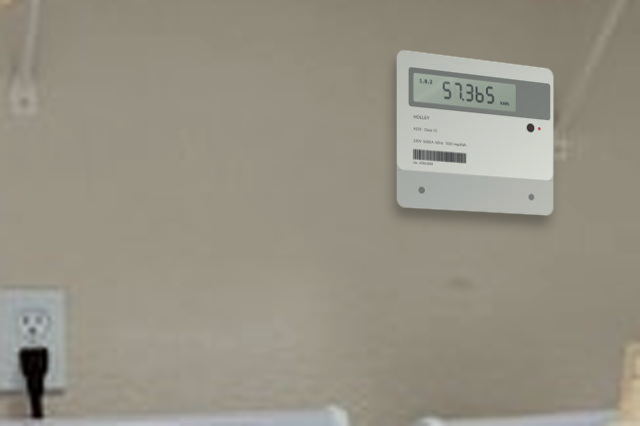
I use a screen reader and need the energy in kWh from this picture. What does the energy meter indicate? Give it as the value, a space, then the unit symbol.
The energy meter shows 57.365 kWh
